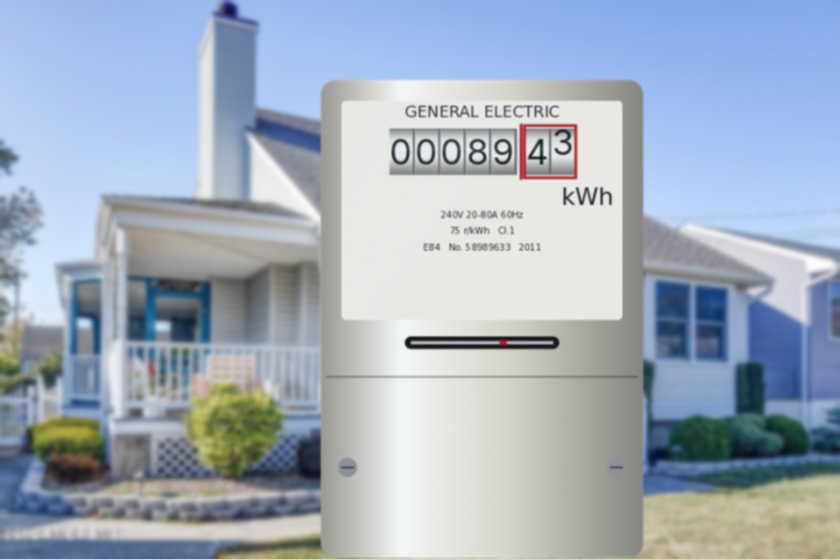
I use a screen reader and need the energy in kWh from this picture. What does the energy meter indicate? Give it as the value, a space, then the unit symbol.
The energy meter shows 89.43 kWh
